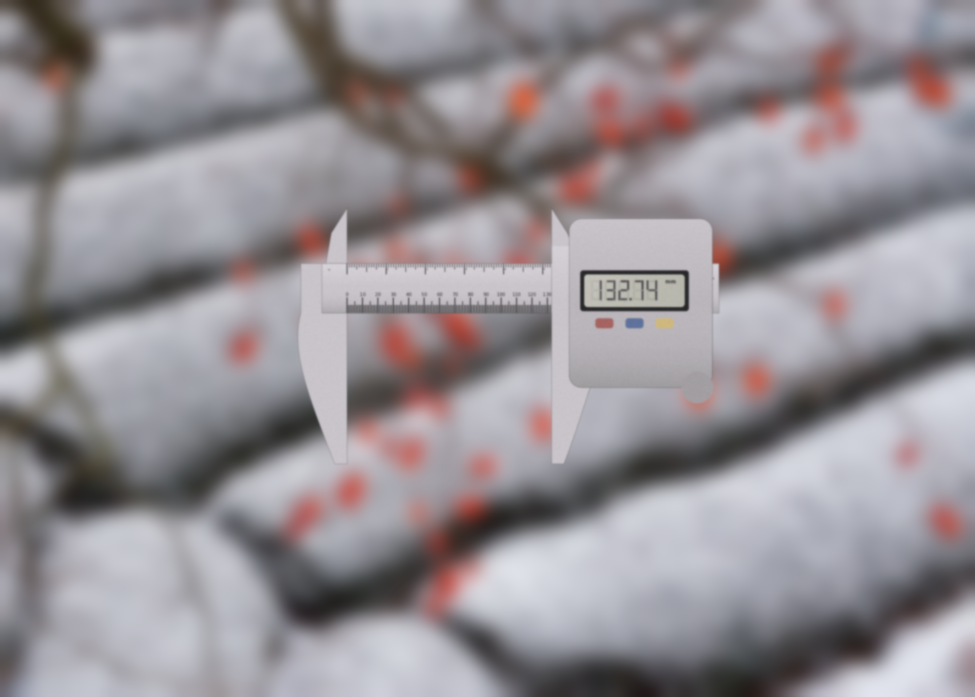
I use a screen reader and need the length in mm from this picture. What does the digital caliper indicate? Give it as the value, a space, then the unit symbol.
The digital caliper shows 132.74 mm
